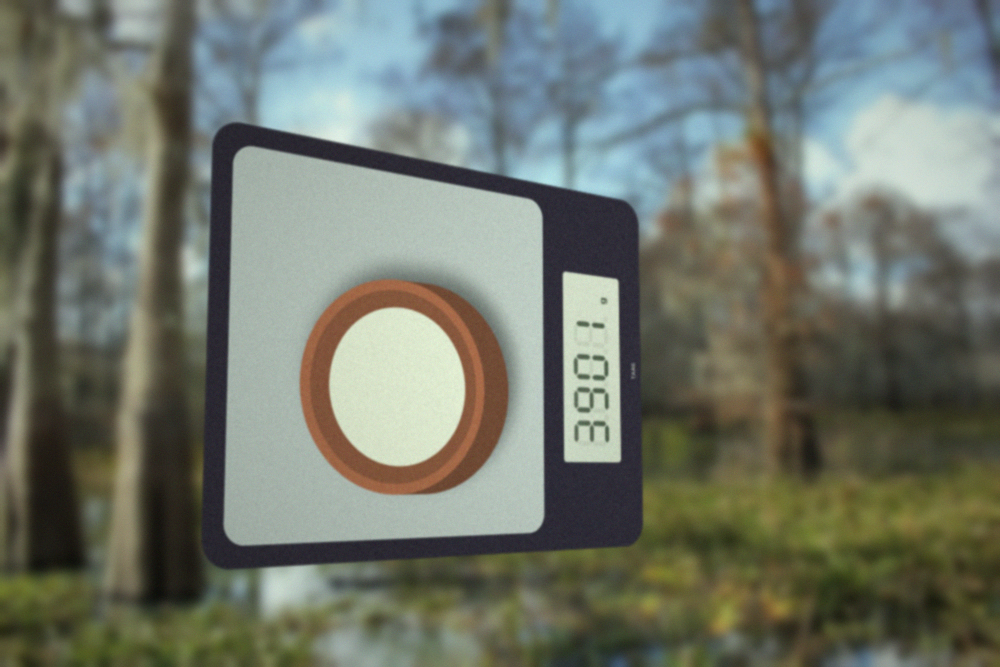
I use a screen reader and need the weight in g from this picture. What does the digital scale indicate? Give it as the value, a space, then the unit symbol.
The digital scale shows 3901 g
